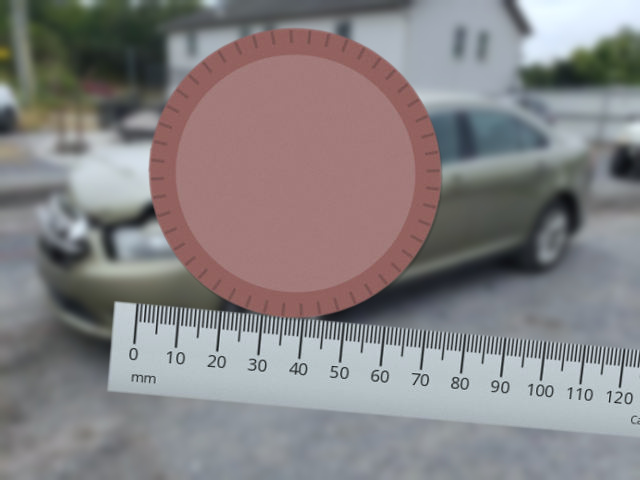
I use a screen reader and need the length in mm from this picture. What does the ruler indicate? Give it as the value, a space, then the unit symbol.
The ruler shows 70 mm
